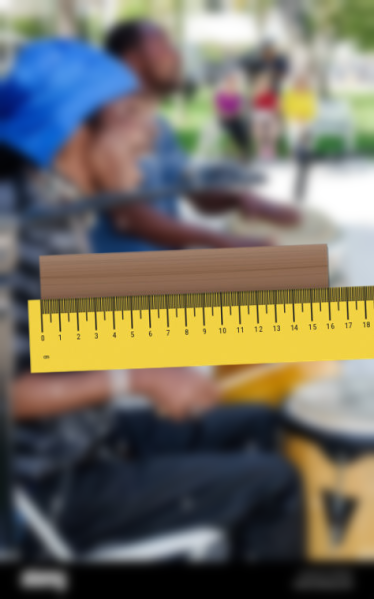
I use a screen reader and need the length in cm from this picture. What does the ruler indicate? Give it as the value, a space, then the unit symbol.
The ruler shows 16 cm
